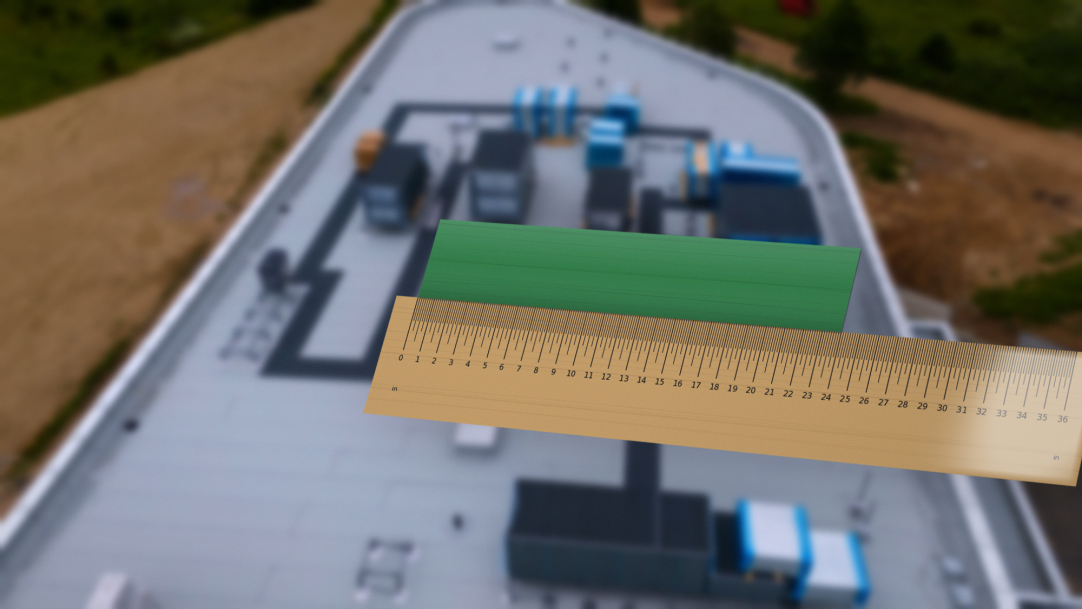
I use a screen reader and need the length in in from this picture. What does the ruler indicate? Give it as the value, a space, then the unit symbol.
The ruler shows 24 in
